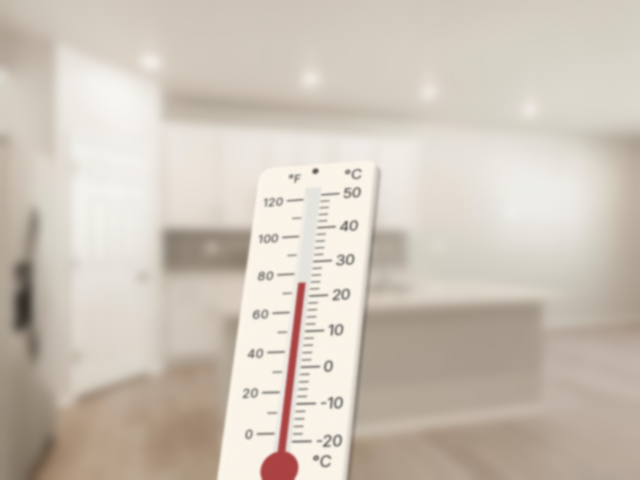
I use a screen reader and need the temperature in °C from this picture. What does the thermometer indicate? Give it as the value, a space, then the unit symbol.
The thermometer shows 24 °C
